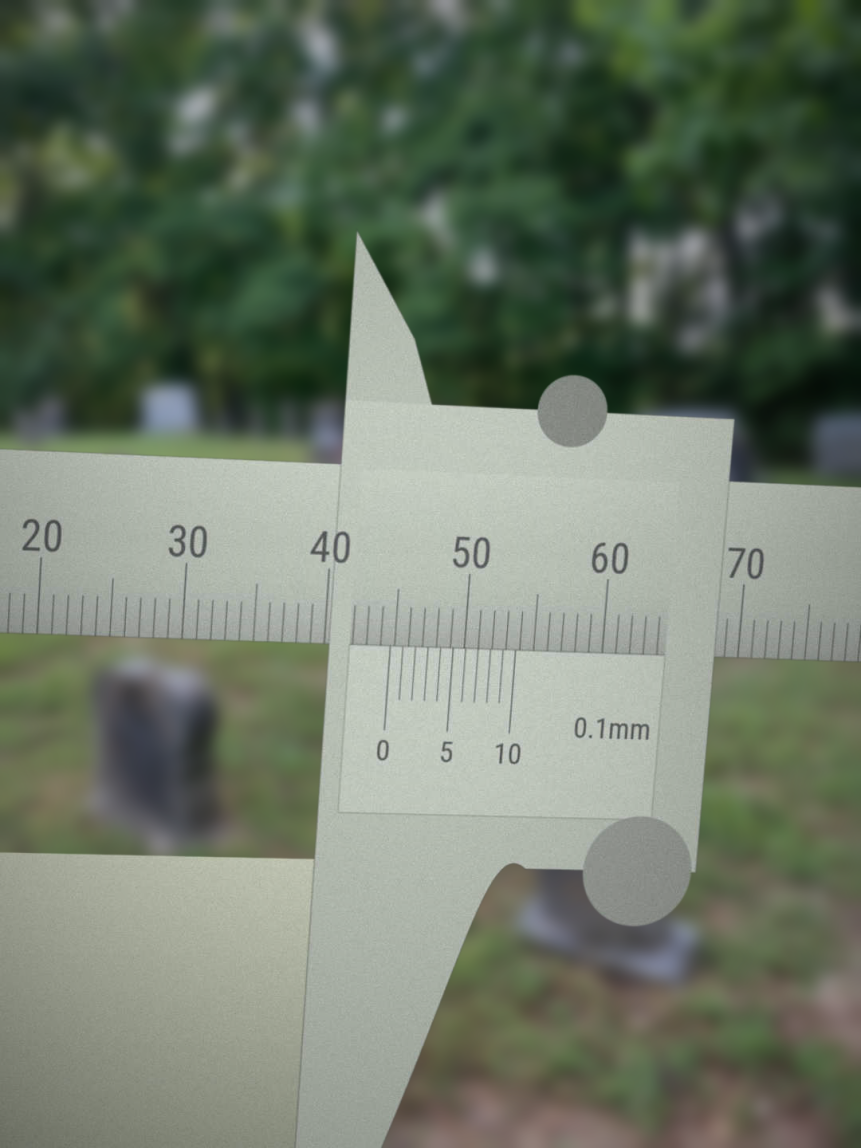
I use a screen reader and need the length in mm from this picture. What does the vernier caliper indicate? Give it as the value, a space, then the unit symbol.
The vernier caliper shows 44.7 mm
